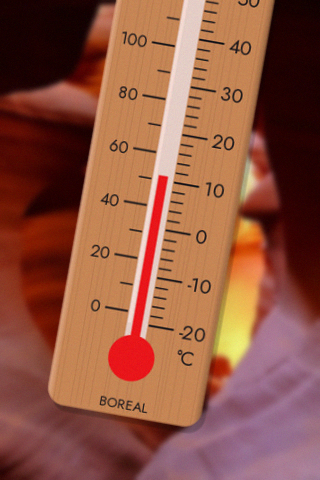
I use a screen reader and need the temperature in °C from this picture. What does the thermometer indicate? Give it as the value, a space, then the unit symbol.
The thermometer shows 11 °C
